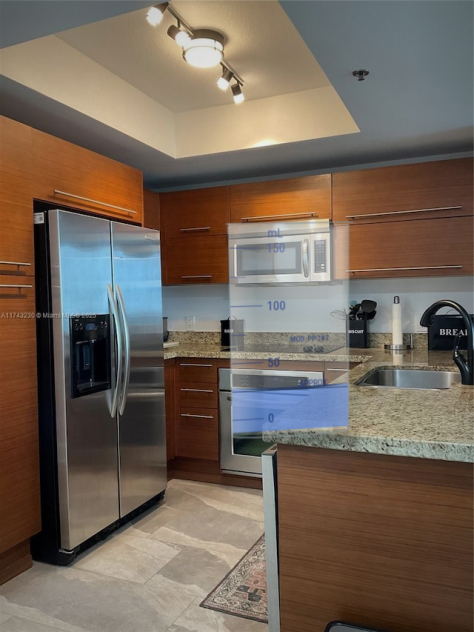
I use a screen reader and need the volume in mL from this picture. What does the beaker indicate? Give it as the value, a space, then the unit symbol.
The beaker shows 25 mL
